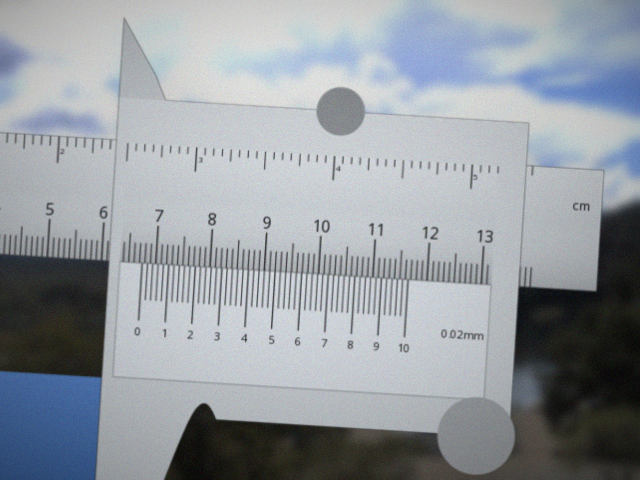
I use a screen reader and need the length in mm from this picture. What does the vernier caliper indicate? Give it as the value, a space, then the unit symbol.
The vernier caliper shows 67.5 mm
